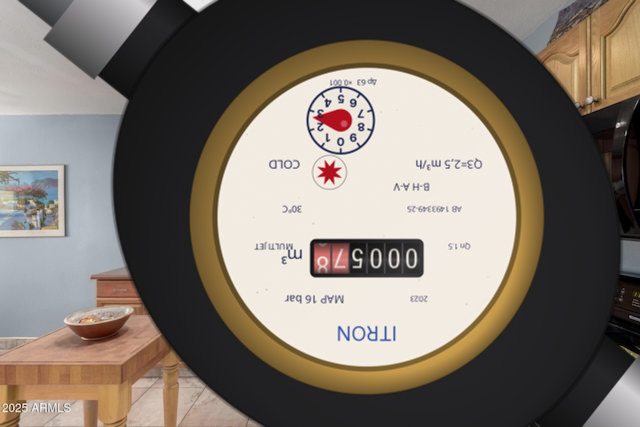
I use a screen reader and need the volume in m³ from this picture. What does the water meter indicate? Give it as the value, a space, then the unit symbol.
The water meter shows 5.782 m³
